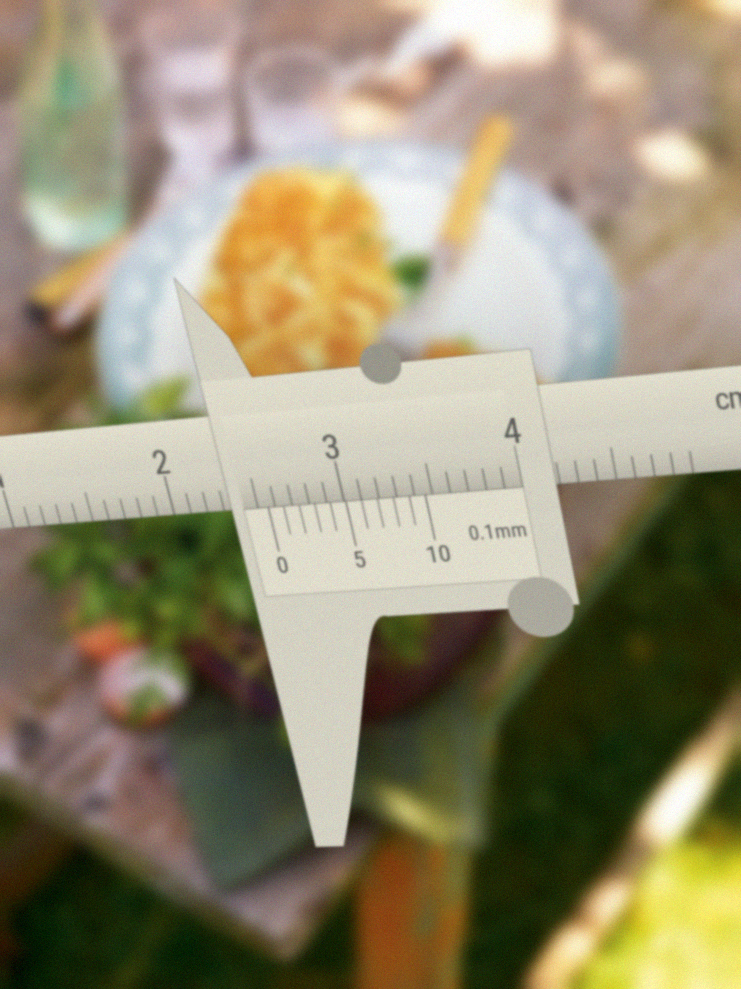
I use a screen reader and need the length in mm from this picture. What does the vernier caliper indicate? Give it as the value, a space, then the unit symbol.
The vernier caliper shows 25.6 mm
